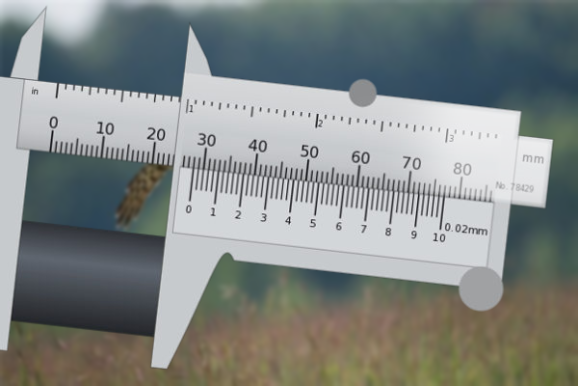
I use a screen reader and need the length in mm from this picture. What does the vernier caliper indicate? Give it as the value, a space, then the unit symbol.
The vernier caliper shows 28.0 mm
